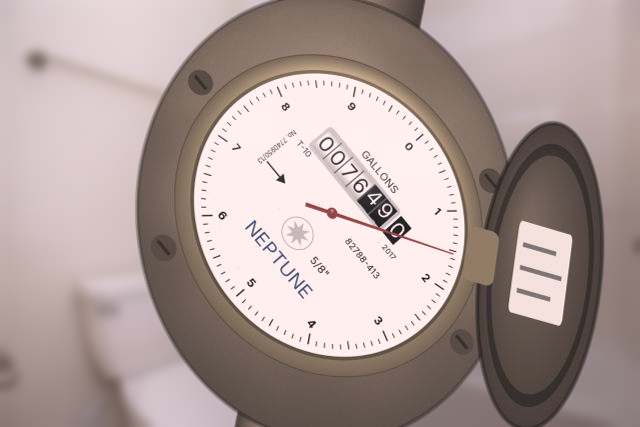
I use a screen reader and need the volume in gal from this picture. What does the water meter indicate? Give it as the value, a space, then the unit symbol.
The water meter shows 76491.5 gal
